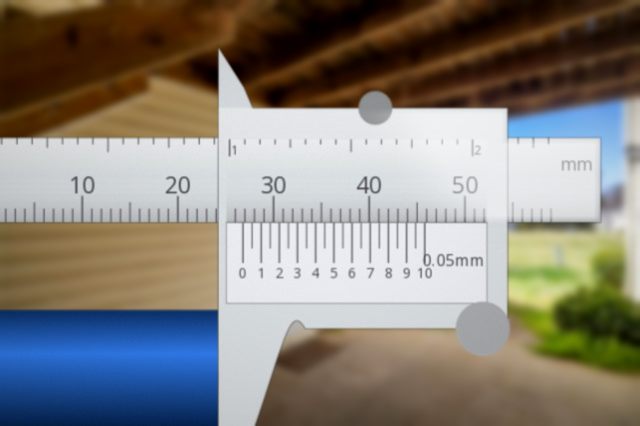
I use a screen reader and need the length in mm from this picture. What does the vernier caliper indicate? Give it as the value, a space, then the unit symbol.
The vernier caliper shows 26.8 mm
